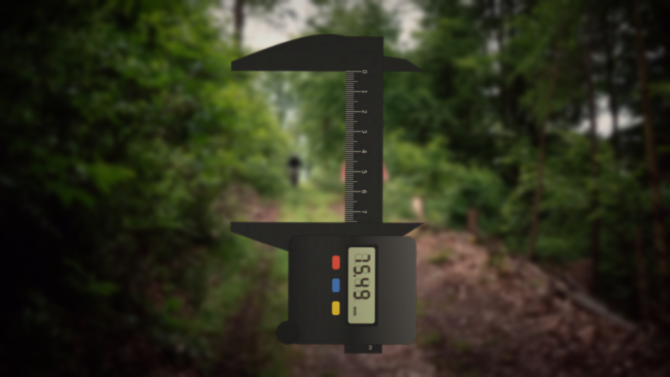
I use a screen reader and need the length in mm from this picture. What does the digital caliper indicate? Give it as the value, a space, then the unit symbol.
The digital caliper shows 75.49 mm
